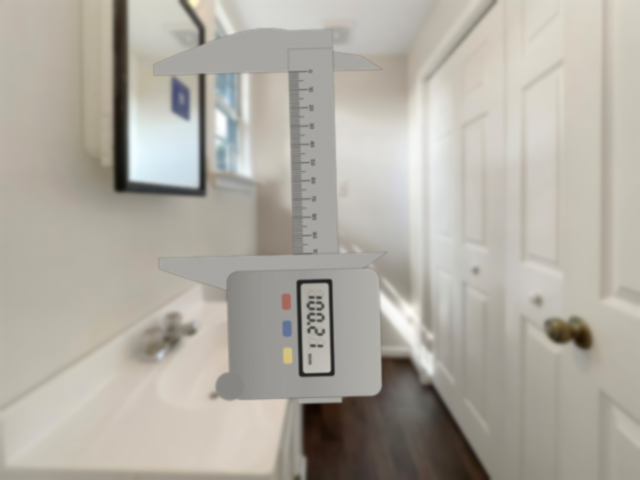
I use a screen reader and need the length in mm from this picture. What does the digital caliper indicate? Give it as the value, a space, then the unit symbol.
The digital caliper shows 100.21 mm
